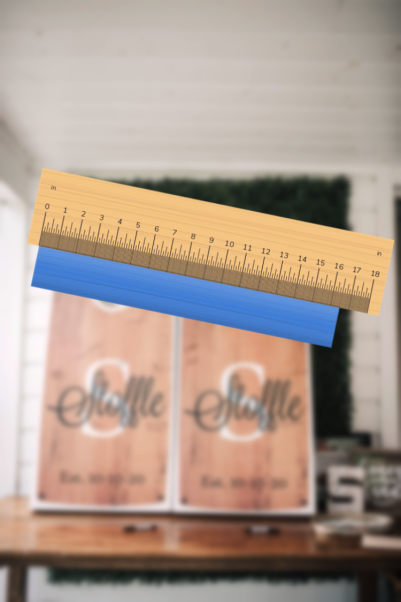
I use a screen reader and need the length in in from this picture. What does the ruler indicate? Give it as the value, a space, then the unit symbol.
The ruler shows 16.5 in
